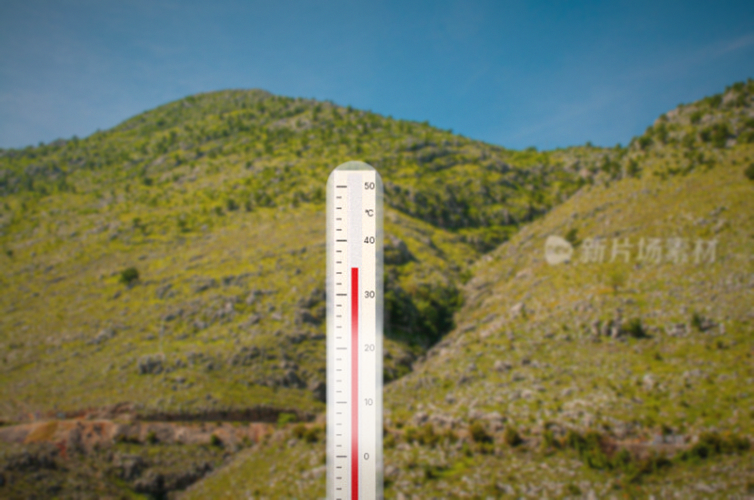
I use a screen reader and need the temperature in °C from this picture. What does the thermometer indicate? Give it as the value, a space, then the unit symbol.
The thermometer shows 35 °C
